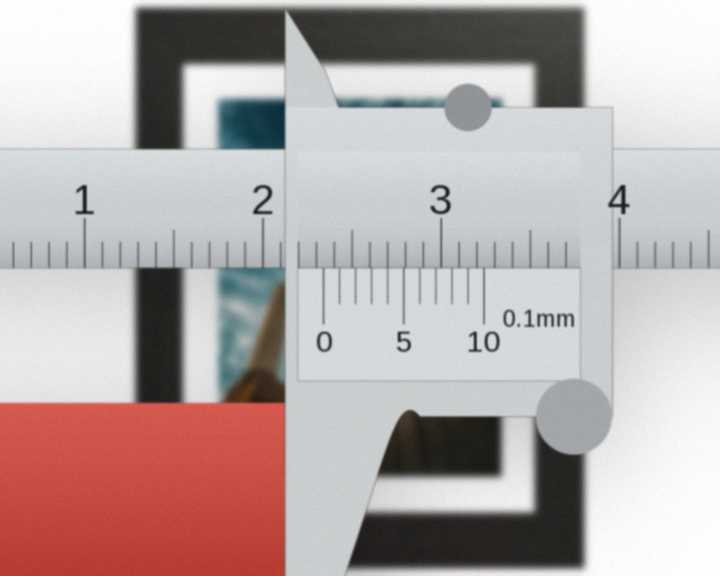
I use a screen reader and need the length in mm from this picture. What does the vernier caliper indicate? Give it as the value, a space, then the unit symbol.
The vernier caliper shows 23.4 mm
